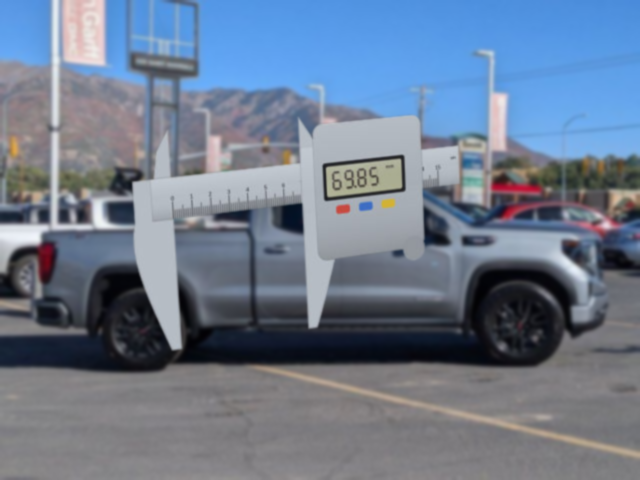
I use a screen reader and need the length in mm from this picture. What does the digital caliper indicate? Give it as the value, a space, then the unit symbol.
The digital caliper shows 69.85 mm
